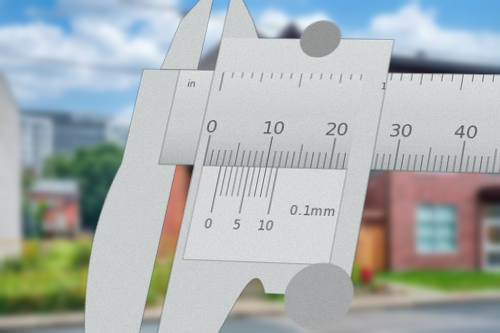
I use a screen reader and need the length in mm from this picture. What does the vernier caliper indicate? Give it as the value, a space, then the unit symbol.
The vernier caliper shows 2.8 mm
